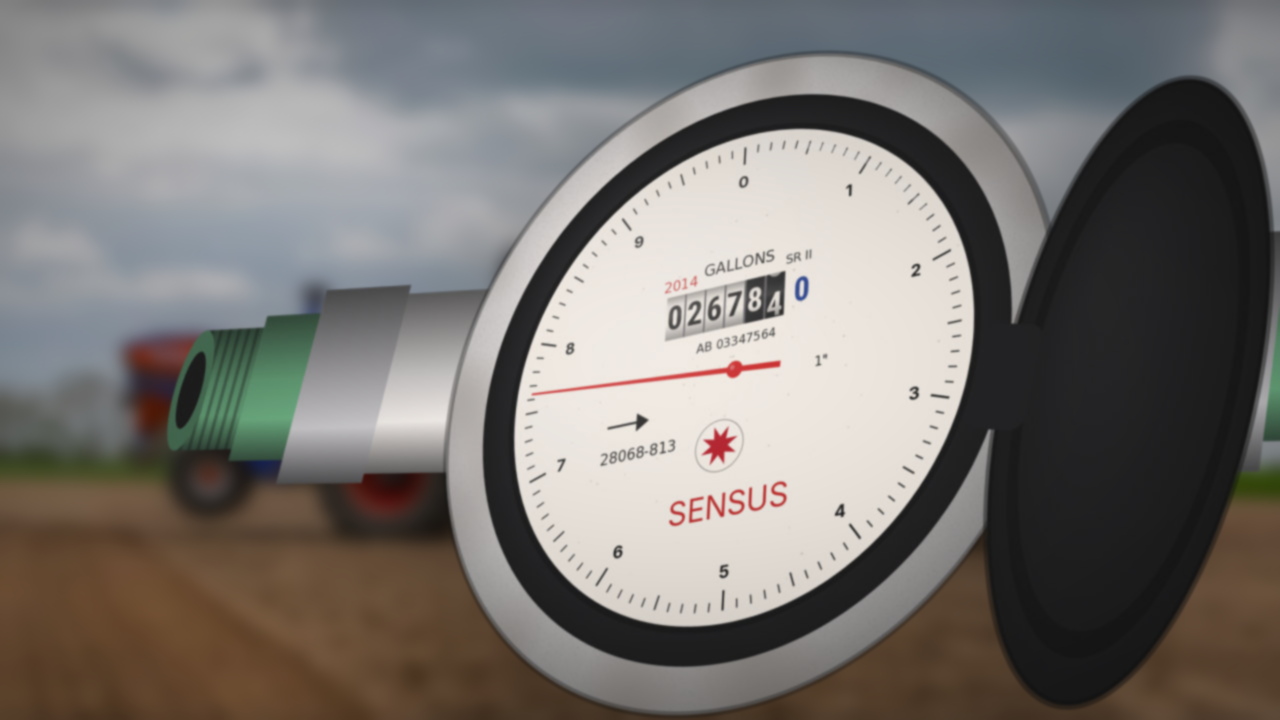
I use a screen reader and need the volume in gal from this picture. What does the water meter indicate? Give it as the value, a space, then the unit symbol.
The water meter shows 267837.6 gal
